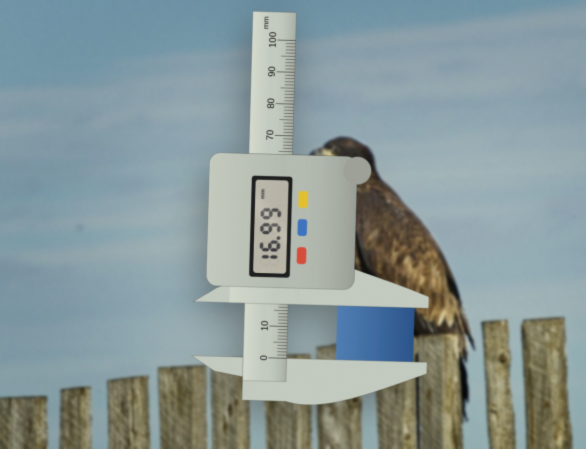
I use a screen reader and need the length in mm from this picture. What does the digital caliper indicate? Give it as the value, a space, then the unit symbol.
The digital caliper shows 16.99 mm
